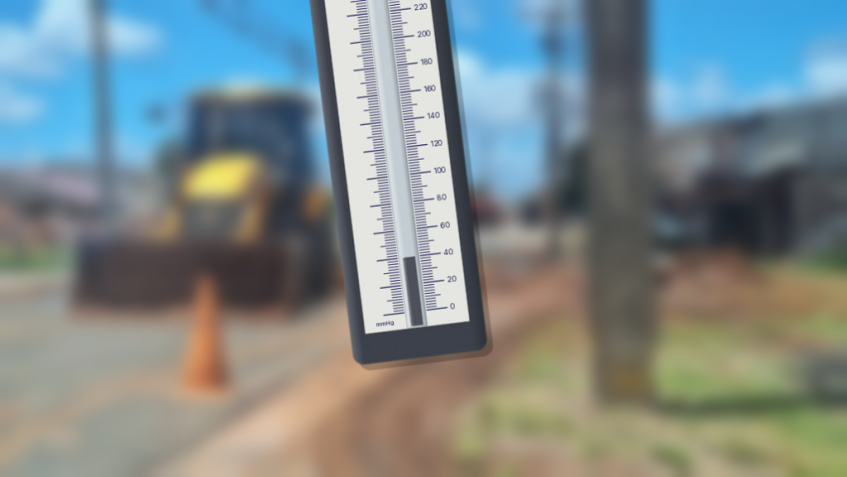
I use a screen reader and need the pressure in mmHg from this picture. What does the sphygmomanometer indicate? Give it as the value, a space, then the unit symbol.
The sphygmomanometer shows 40 mmHg
